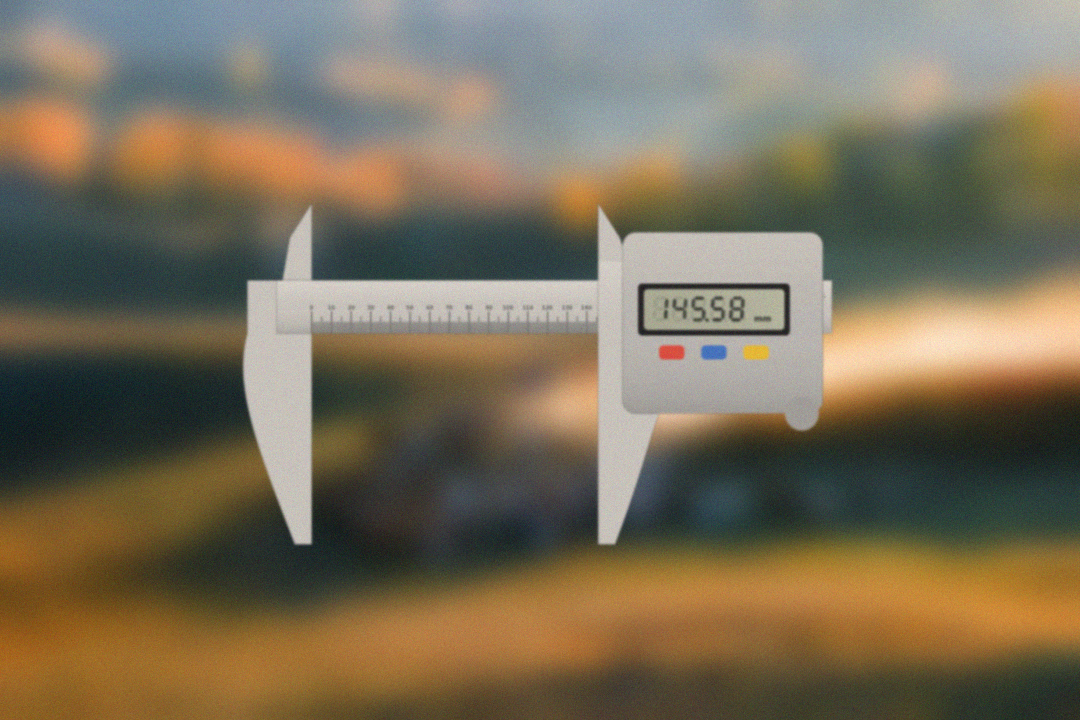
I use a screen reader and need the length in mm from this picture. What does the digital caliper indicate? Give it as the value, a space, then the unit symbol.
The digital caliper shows 145.58 mm
